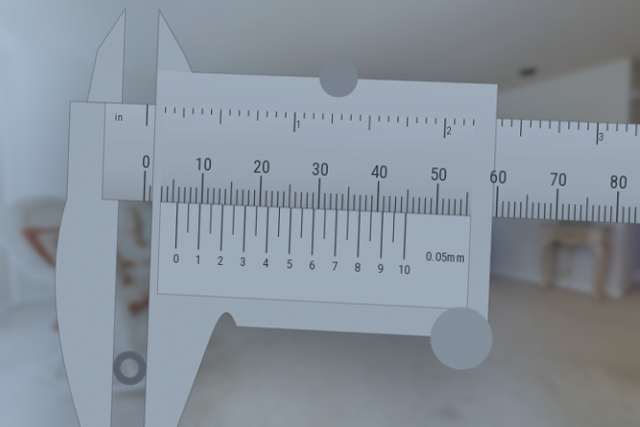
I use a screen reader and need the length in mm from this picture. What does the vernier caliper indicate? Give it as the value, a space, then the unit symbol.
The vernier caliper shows 5.8 mm
